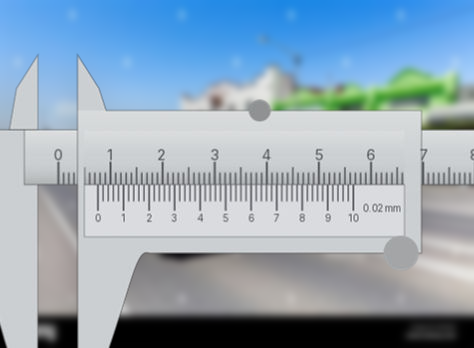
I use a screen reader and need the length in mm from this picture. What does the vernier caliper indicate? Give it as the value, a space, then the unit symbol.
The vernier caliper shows 7.6 mm
